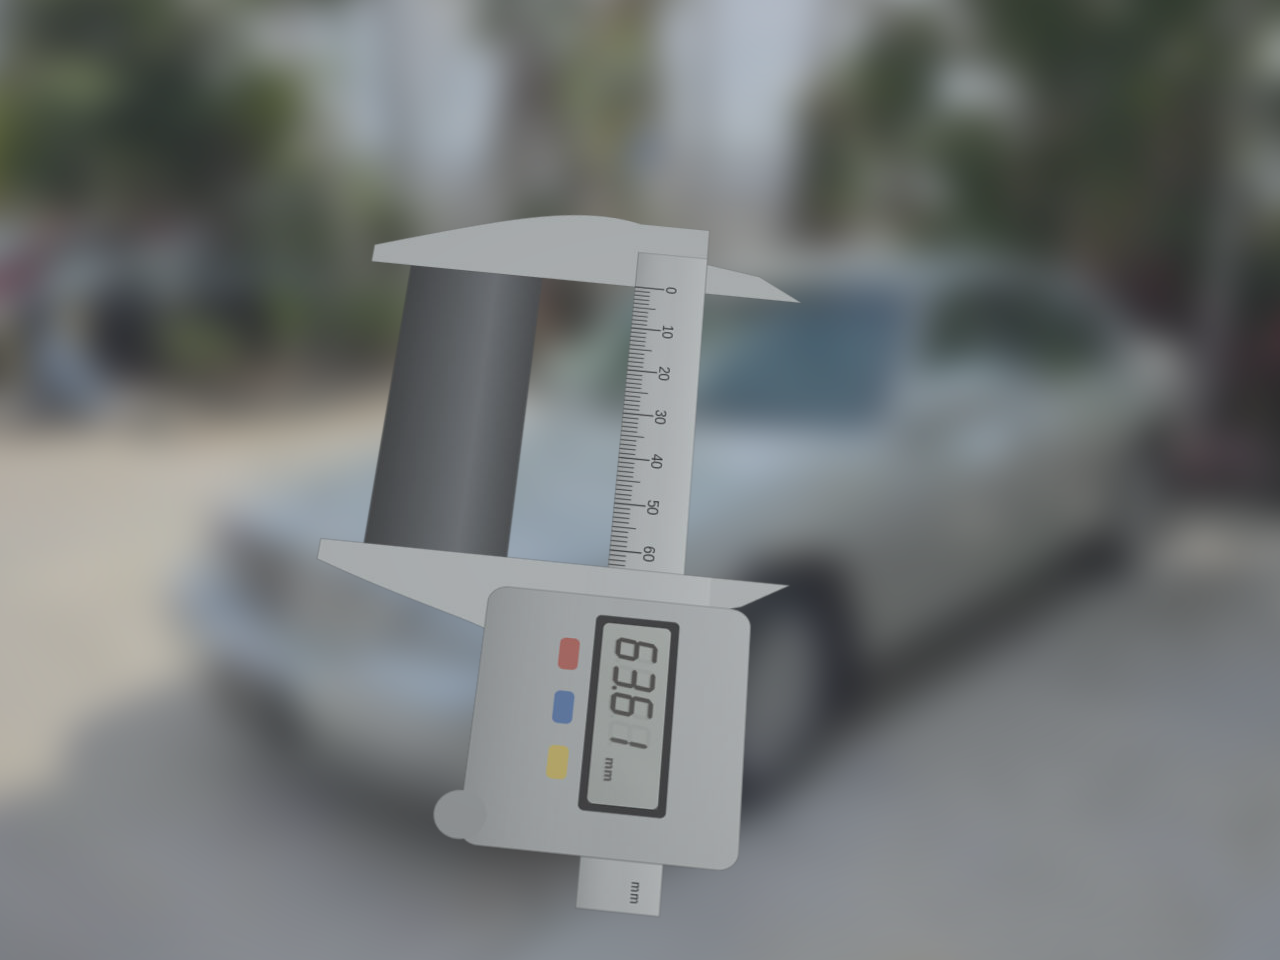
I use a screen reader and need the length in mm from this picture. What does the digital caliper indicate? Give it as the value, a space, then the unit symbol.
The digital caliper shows 63.61 mm
